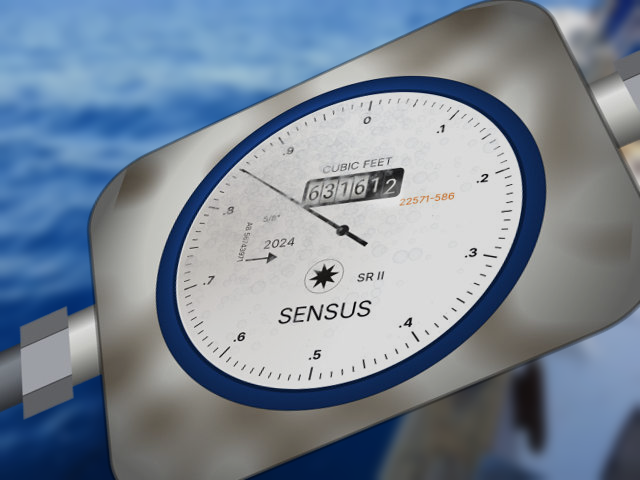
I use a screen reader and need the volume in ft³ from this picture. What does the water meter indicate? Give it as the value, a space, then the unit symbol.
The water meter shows 631611.85 ft³
